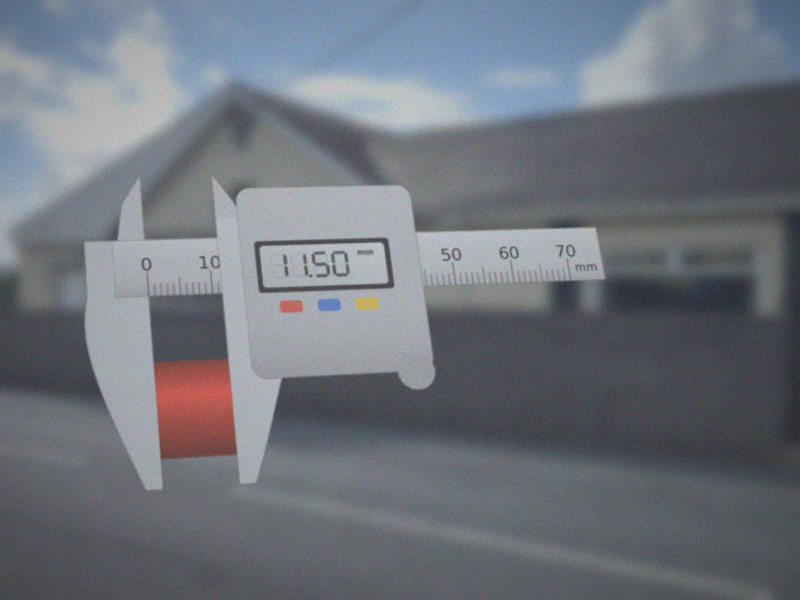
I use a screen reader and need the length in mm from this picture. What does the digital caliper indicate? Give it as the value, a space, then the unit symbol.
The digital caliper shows 11.50 mm
